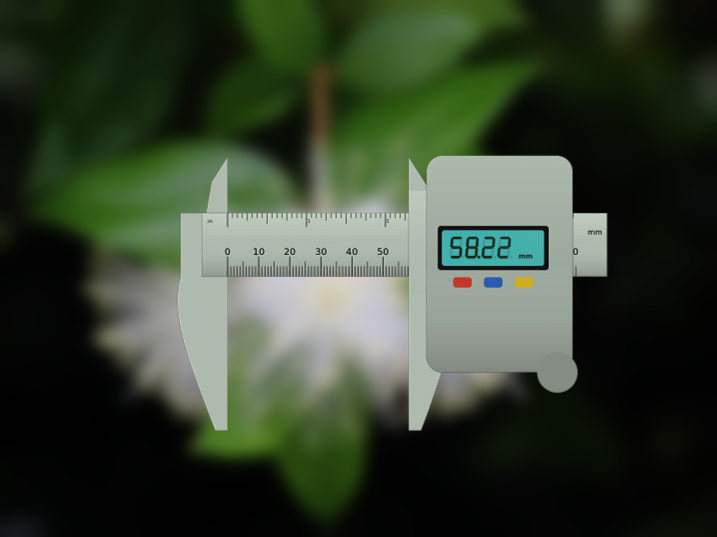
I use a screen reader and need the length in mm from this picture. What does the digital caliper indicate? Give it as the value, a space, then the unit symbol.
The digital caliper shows 58.22 mm
